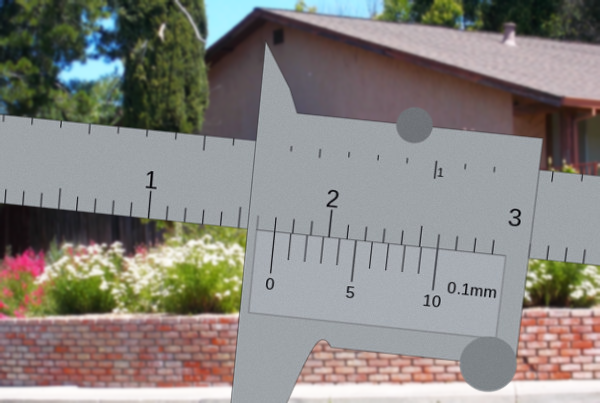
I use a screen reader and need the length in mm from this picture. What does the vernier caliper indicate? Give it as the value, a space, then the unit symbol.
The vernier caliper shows 17.0 mm
